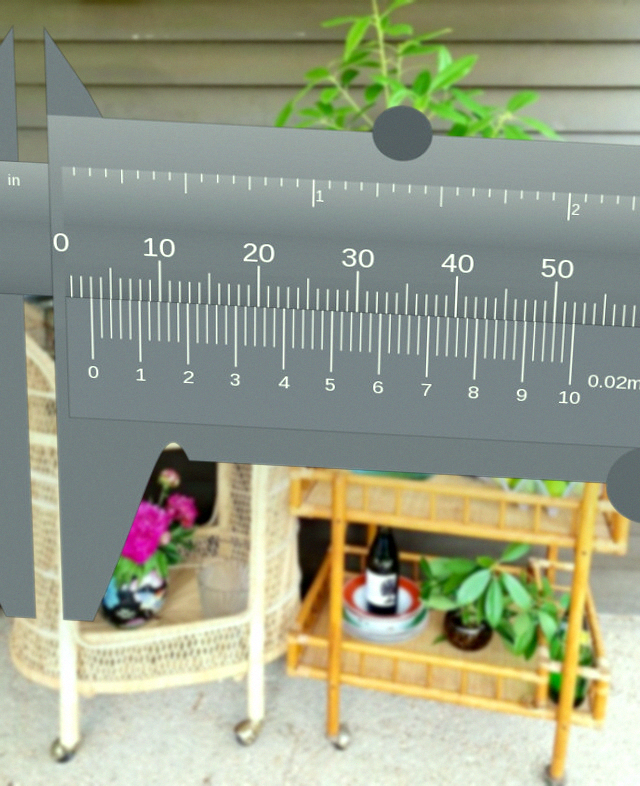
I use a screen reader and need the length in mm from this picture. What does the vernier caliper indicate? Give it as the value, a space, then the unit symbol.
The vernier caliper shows 3.0 mm
